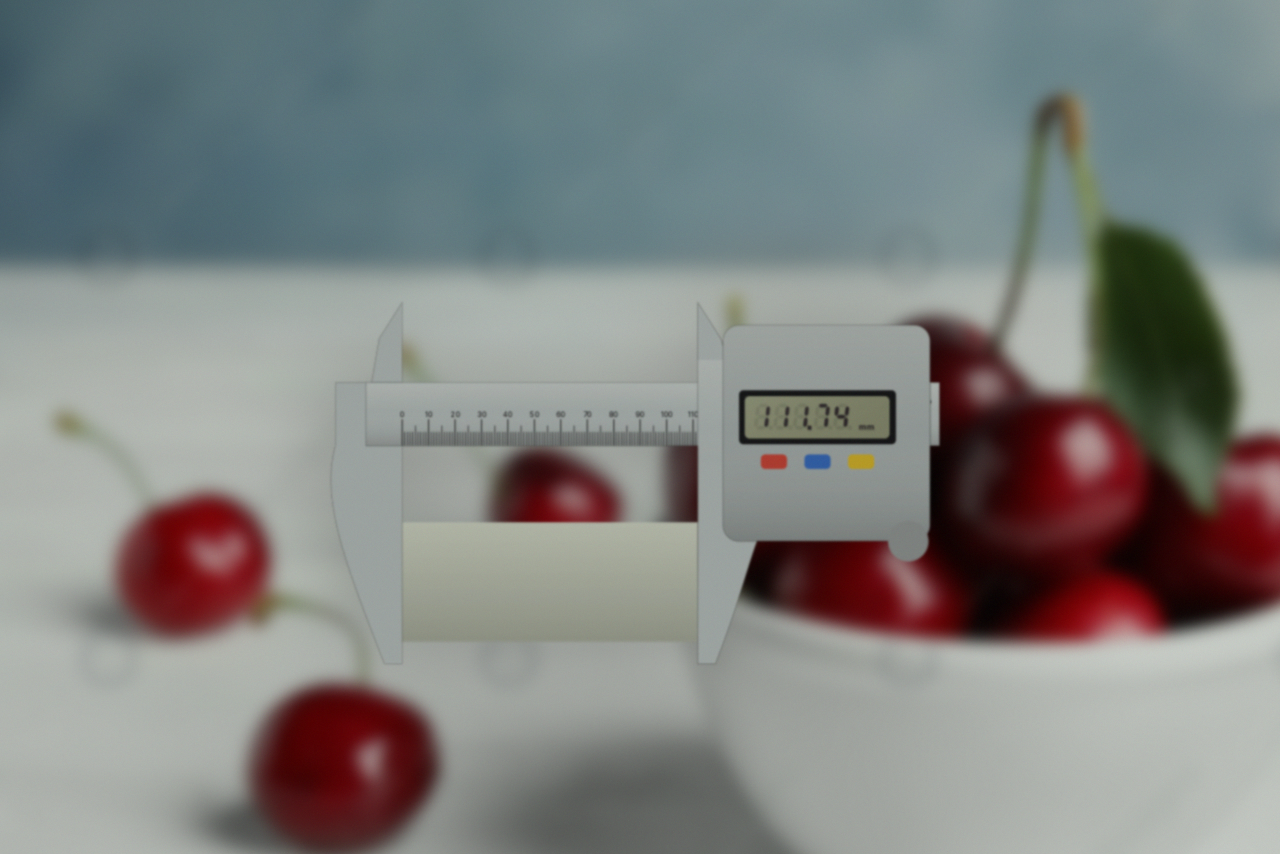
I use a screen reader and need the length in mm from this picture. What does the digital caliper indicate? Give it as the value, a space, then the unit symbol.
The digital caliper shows 111.74 mm
